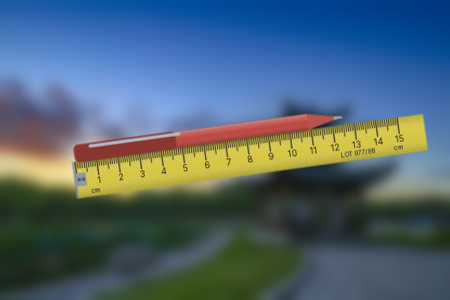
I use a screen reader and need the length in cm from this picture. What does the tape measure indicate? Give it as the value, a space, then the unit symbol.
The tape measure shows 12.5 cm
